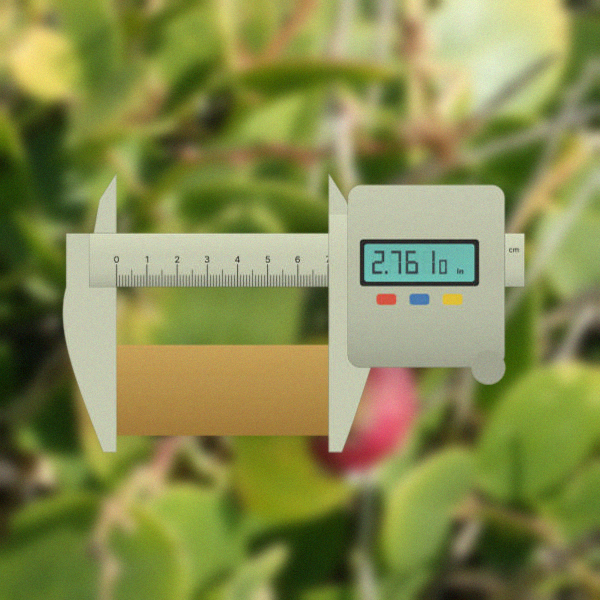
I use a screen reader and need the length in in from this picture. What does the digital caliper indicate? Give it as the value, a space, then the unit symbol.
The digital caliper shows 2.7610 in
